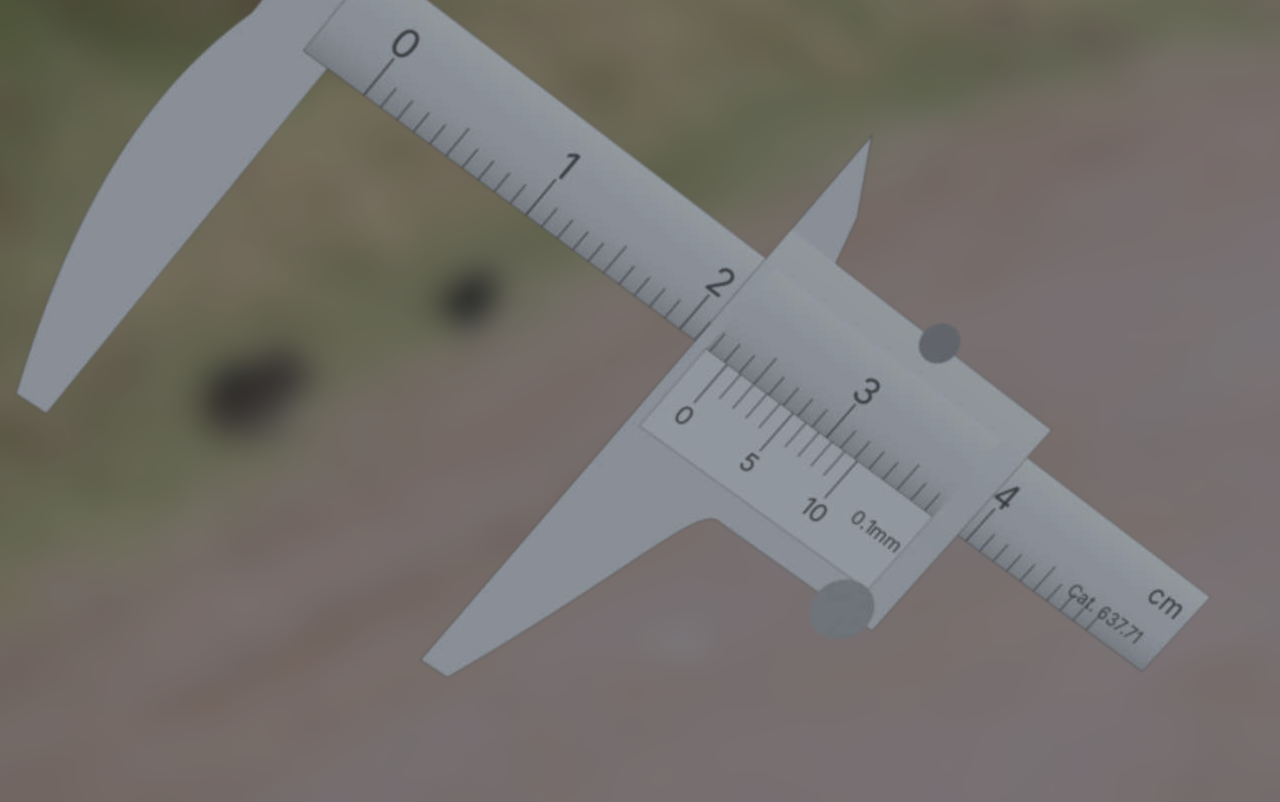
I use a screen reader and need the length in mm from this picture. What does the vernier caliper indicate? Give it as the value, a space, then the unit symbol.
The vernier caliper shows 23.2 mm
